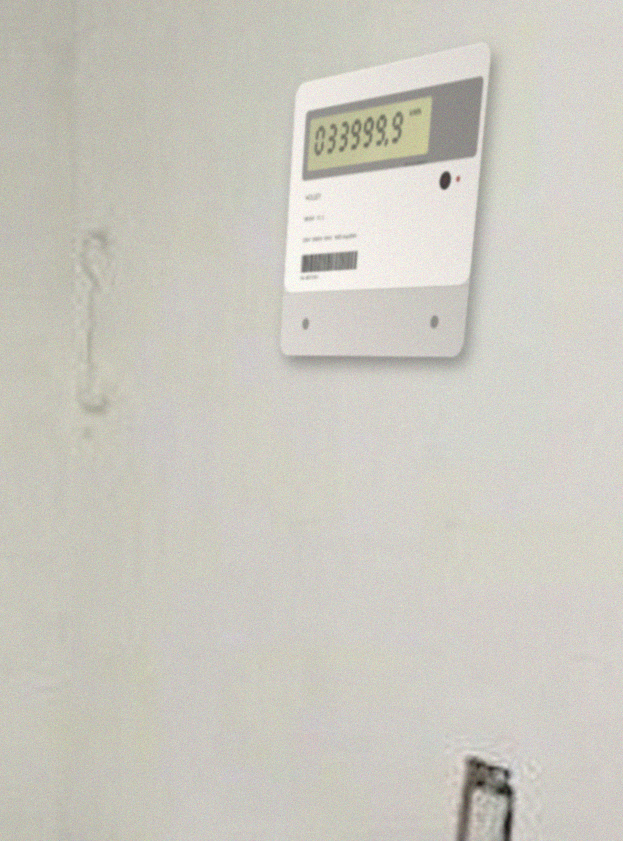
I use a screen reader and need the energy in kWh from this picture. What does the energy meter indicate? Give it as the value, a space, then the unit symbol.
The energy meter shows 33999.9 kWh
